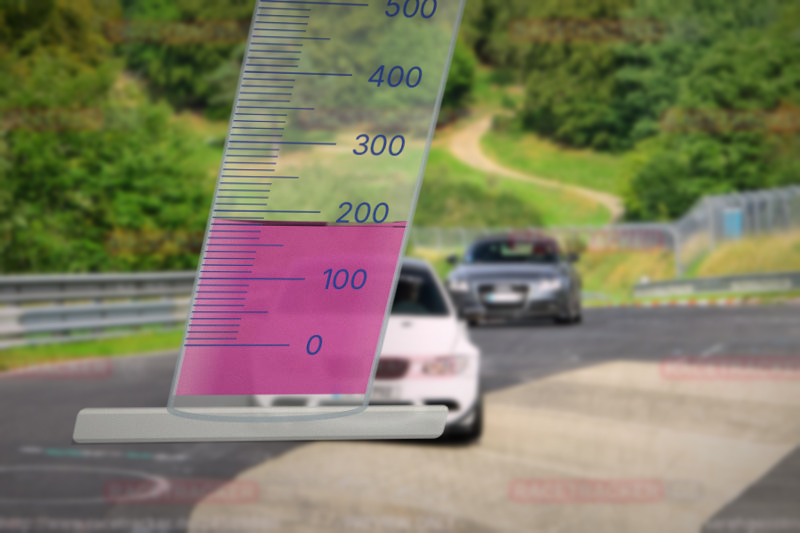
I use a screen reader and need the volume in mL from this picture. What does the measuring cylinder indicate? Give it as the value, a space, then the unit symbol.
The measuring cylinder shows 180 mL
